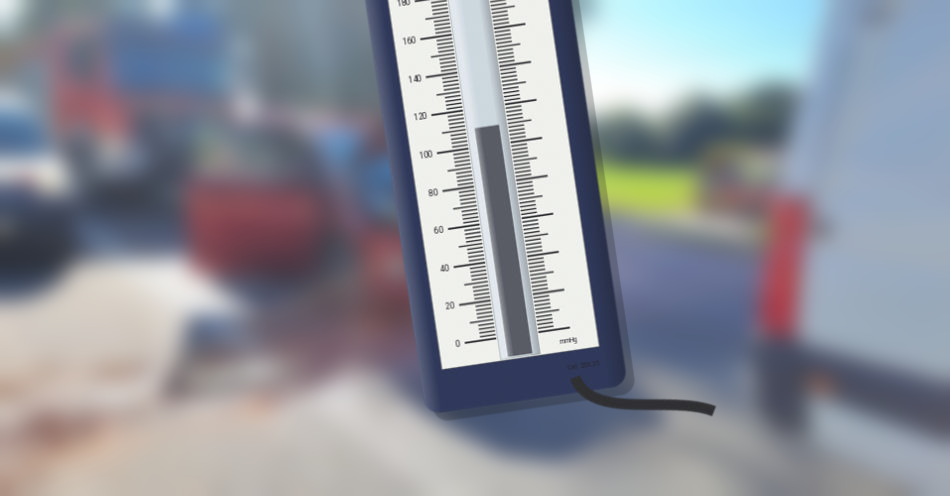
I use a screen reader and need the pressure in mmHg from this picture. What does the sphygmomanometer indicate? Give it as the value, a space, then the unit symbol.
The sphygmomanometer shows 110 mmHg
